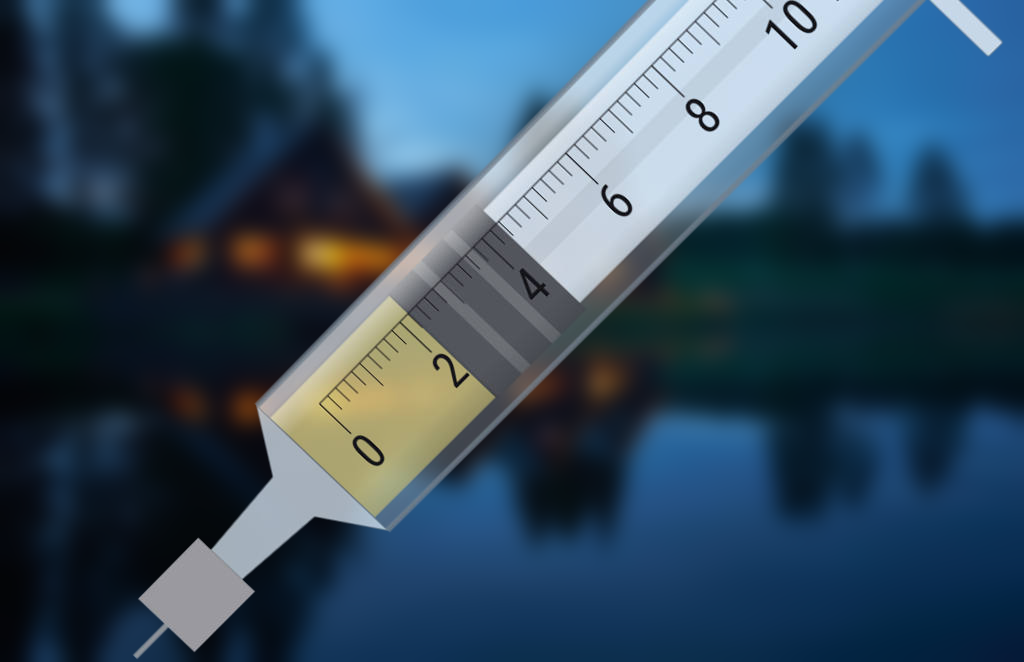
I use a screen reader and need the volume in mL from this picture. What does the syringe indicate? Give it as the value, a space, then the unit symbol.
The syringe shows 2.2 mL
